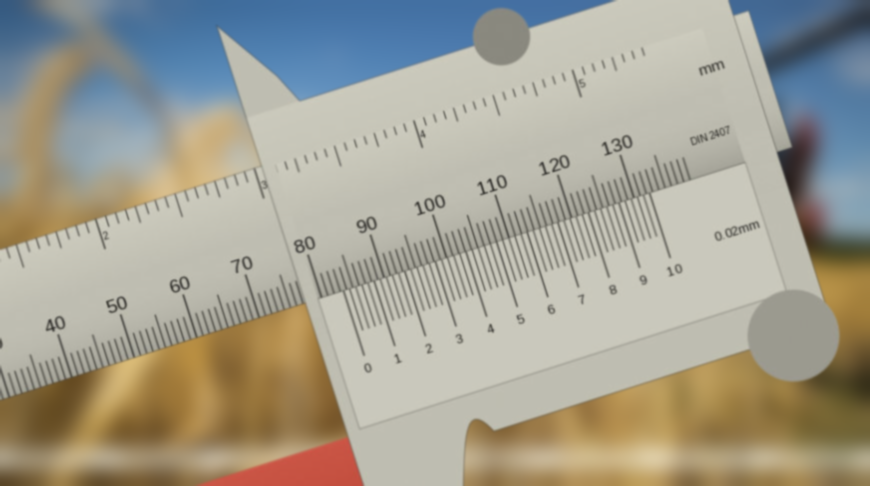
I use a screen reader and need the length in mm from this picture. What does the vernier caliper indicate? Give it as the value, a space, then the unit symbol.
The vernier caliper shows 83.5 mm
